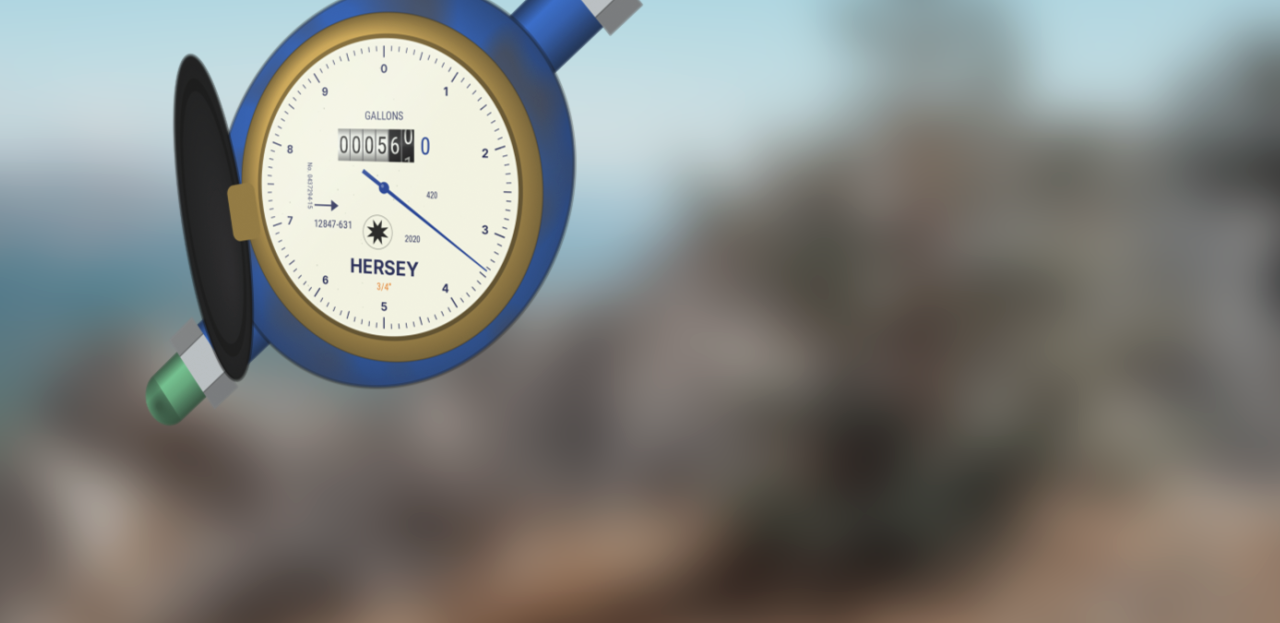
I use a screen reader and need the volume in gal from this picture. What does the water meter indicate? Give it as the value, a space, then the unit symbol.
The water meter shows 5603.4 gal
